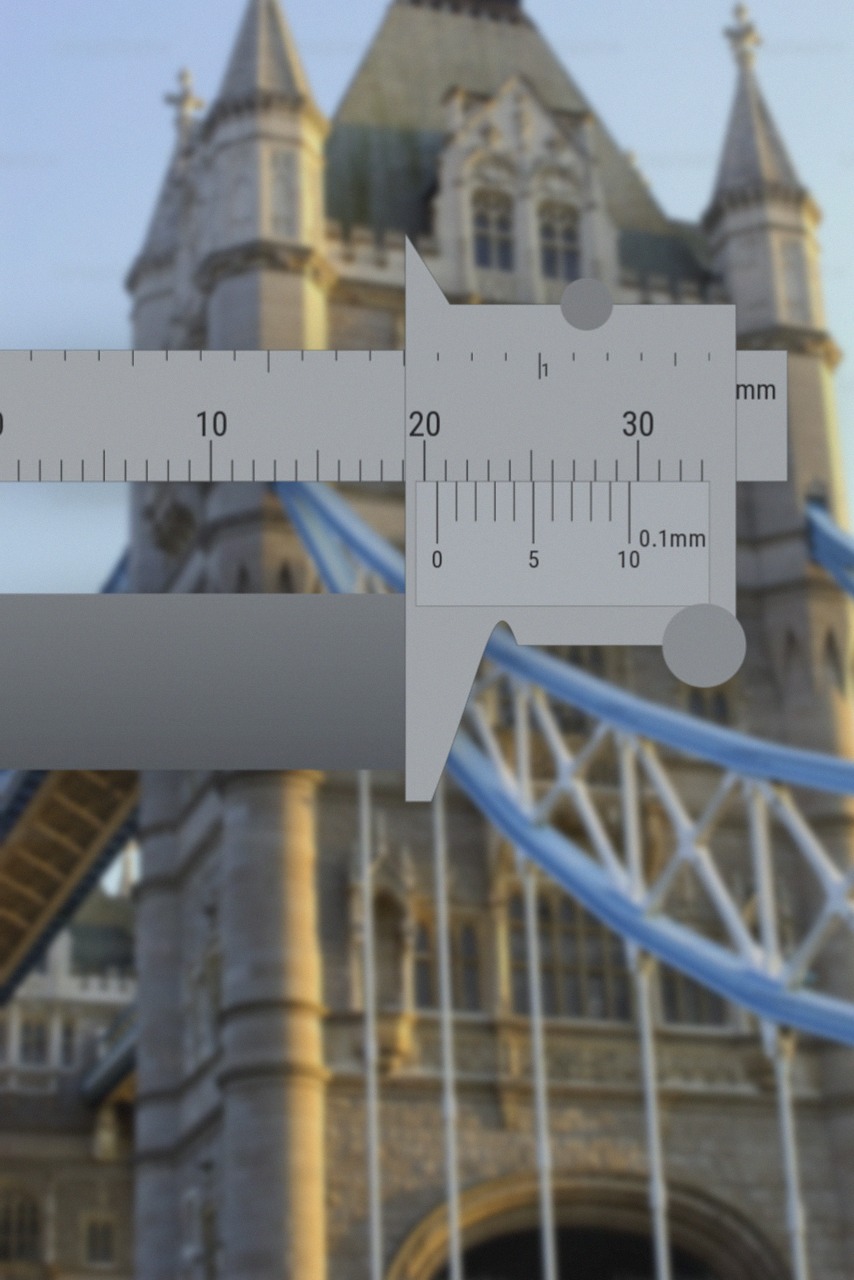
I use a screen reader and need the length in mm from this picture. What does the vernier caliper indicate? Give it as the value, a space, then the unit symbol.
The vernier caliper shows 20.6 mm
